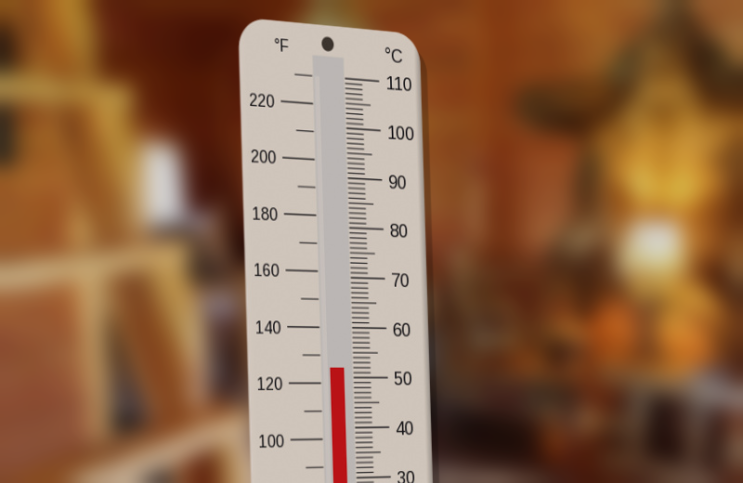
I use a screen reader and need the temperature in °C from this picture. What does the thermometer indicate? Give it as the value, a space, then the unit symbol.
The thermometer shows 52 °C
